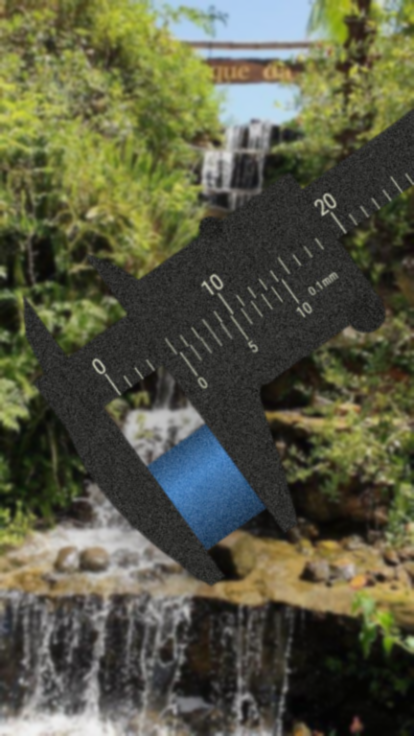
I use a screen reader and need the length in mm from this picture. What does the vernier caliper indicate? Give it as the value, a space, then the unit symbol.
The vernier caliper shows 5.3 mm
